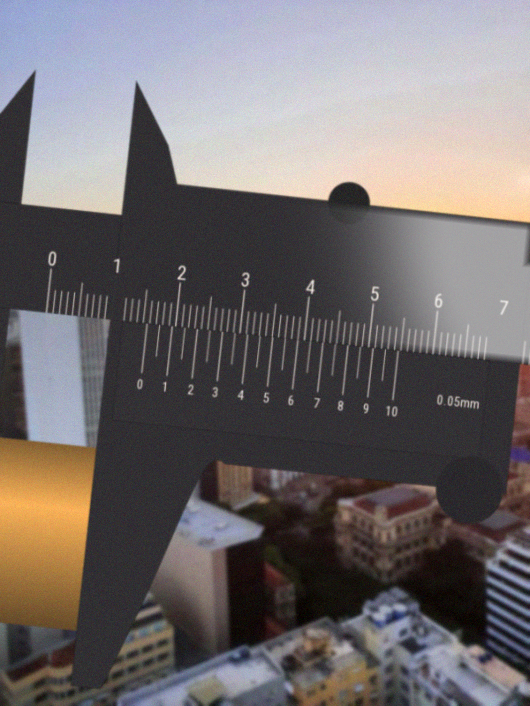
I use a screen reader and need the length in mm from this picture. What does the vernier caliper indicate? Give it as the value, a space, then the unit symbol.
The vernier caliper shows 15.6 mm
